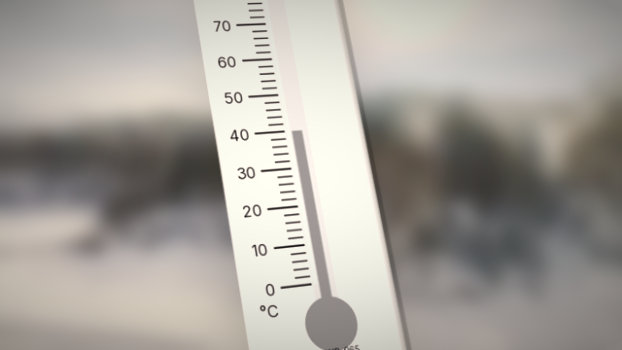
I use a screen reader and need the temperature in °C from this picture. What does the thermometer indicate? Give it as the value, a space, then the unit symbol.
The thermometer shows 40 °C
